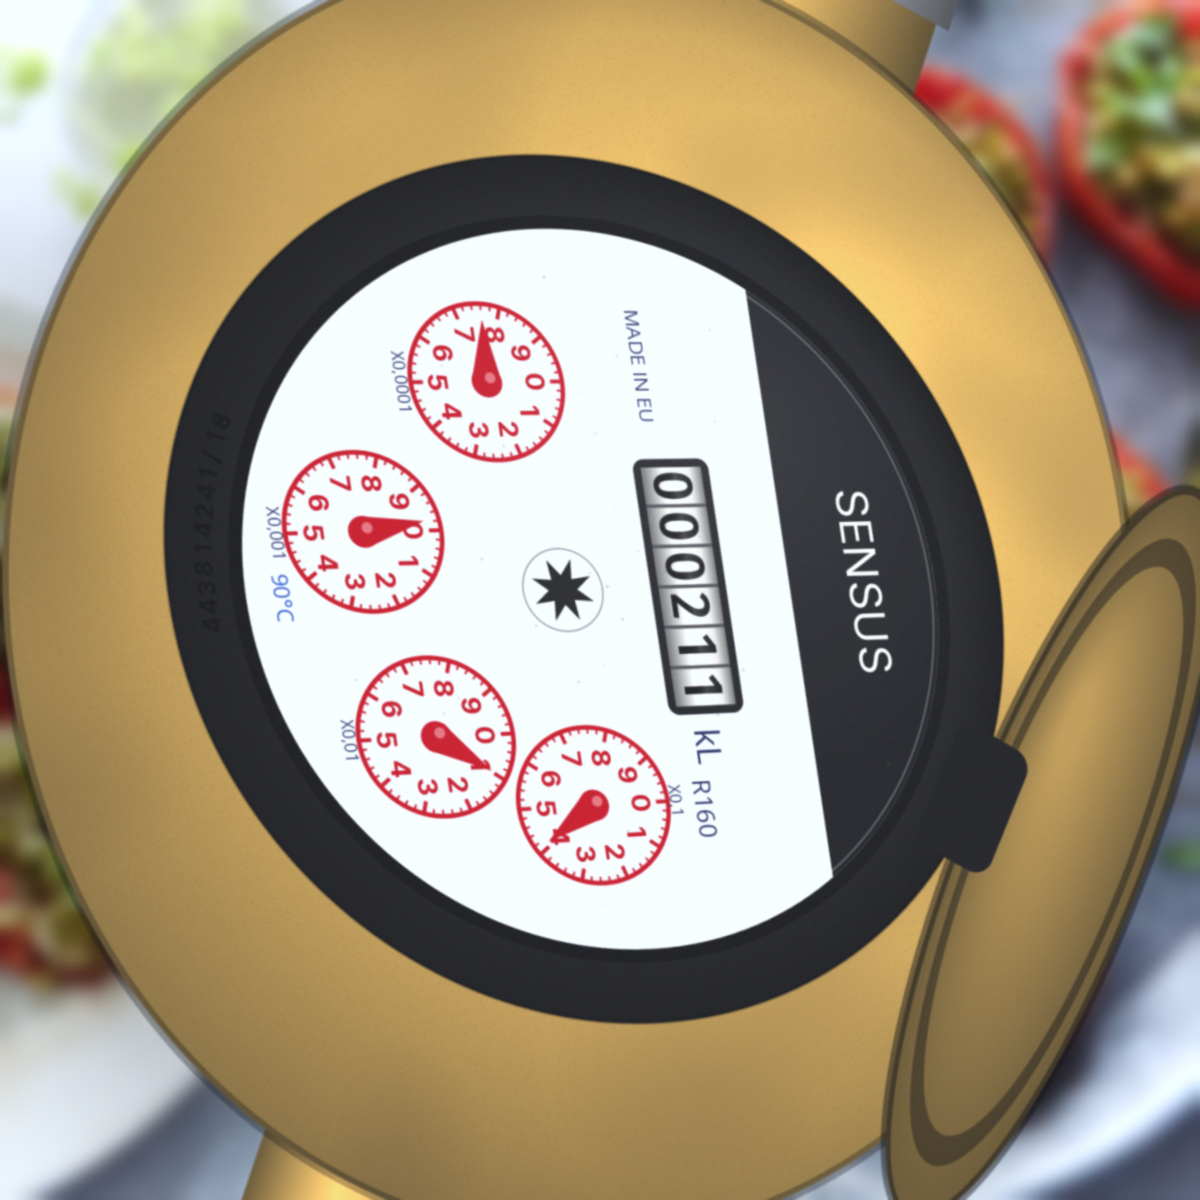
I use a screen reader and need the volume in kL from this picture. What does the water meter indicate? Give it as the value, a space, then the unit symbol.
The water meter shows 211.4097 kL
